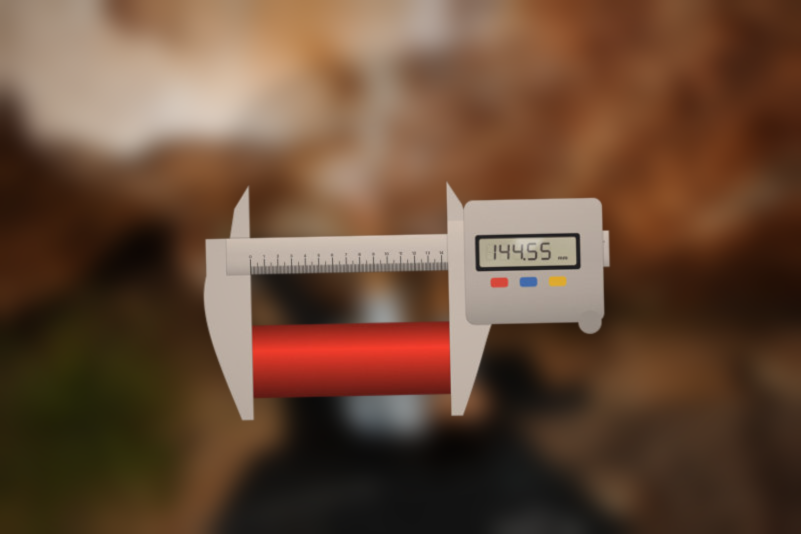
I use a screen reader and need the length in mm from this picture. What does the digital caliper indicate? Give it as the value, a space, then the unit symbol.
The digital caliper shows 144.55 mm
